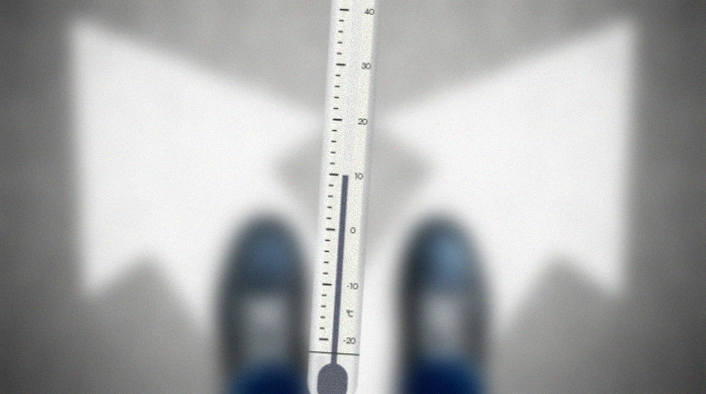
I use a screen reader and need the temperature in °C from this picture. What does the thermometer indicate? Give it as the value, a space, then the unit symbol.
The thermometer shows 10 °C
